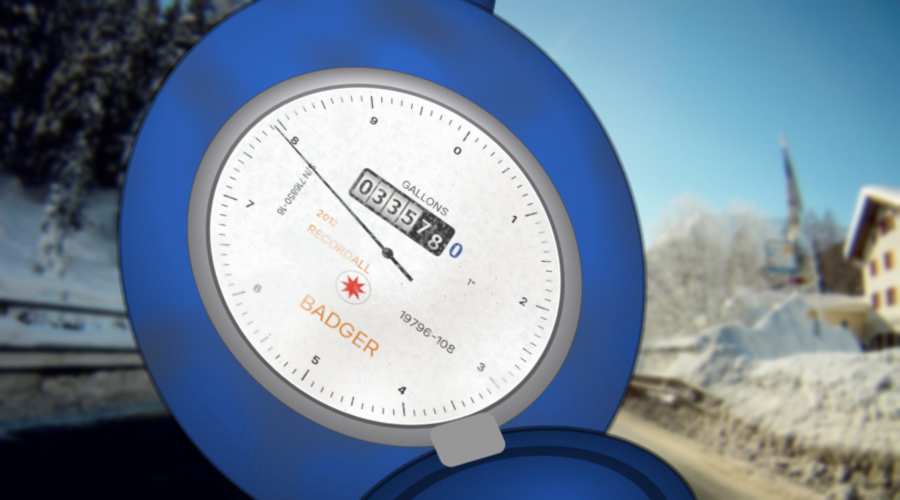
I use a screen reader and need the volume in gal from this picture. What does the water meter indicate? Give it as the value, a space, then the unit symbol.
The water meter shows 335777.9 gal
